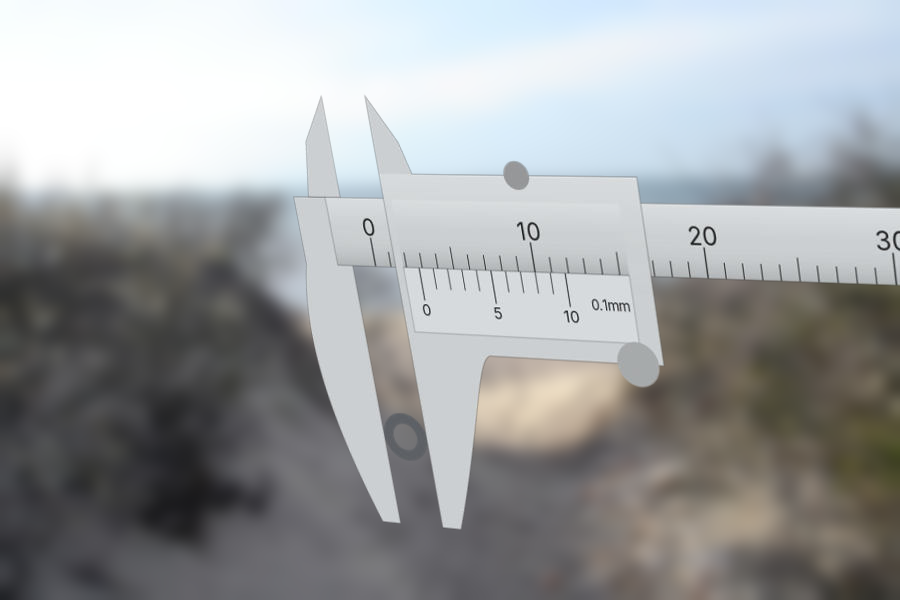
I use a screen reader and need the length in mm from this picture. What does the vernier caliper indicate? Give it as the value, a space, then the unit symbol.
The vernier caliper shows 2.8 mm
